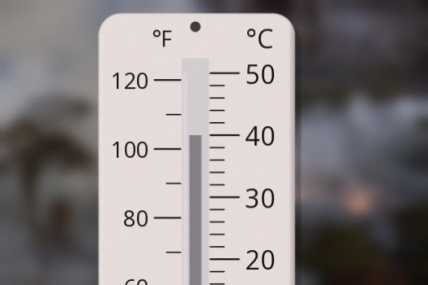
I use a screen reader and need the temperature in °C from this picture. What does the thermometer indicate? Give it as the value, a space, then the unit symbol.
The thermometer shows 40 °C
